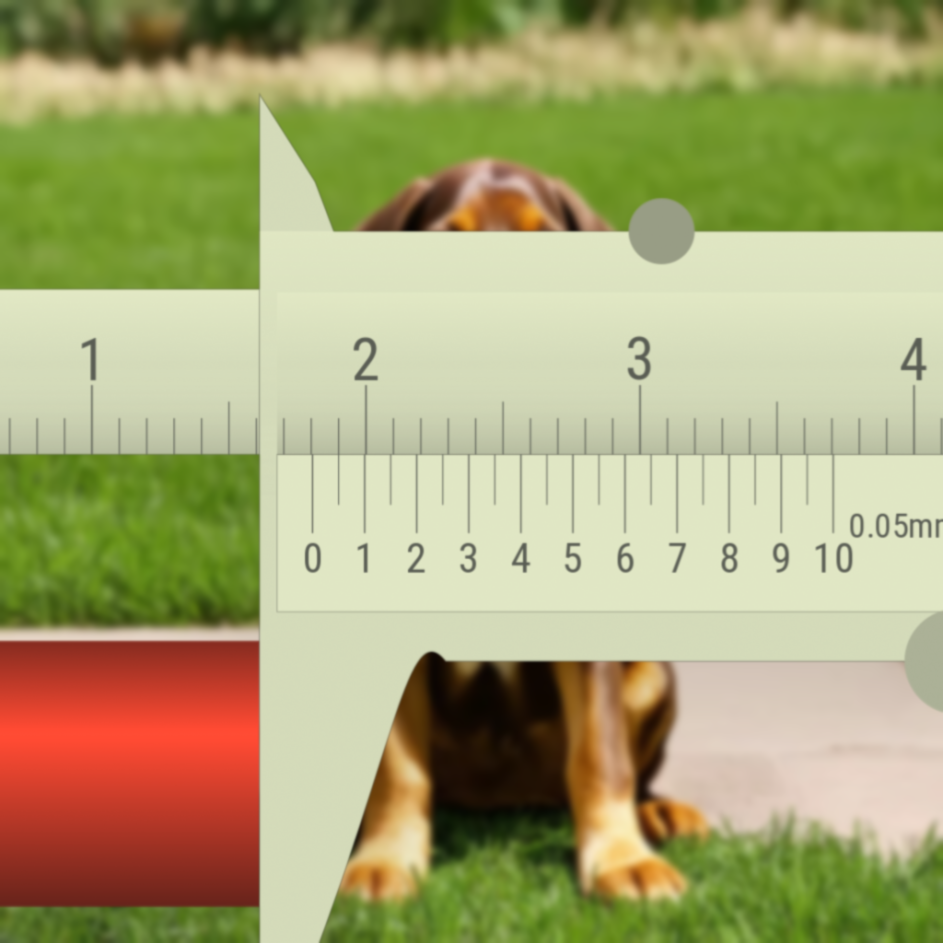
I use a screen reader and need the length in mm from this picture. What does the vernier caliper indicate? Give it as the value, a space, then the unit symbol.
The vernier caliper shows 18.05 mm
